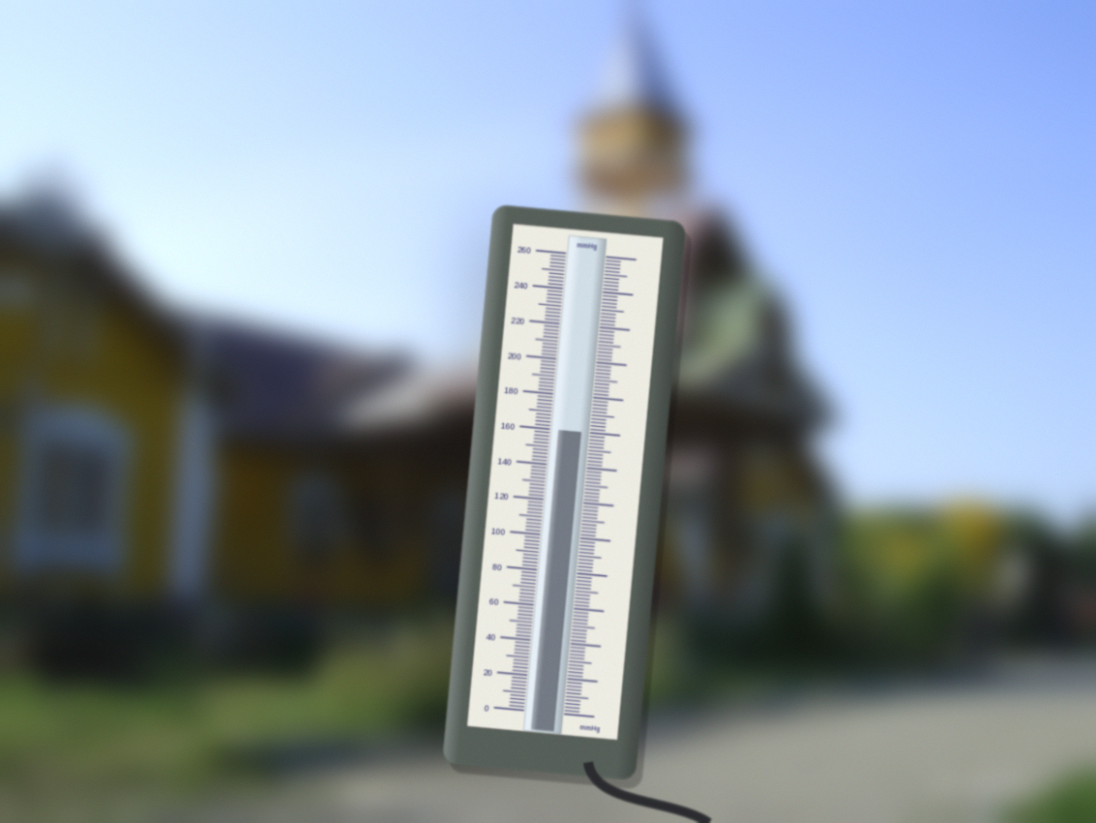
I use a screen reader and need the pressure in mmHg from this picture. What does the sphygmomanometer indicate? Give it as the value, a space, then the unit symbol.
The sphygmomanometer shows 160 mmHg
